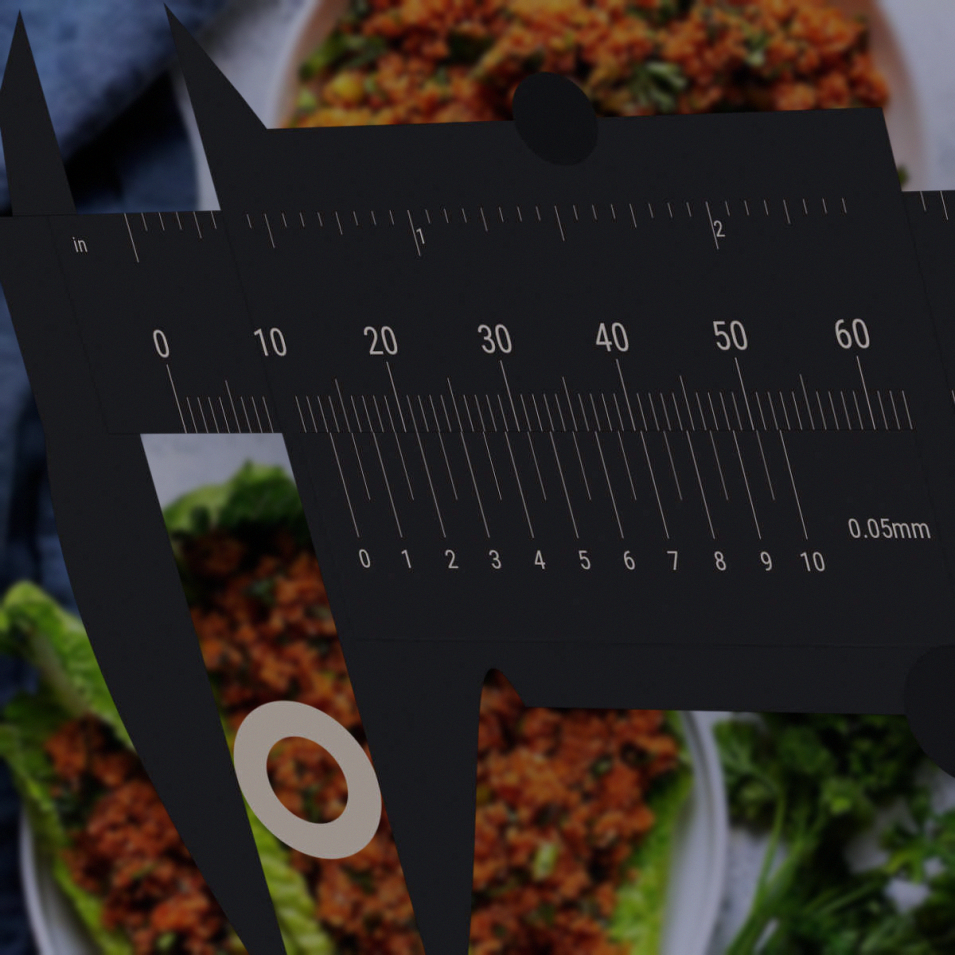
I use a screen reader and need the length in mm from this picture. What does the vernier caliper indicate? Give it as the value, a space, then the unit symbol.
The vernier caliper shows 13.2 mm
